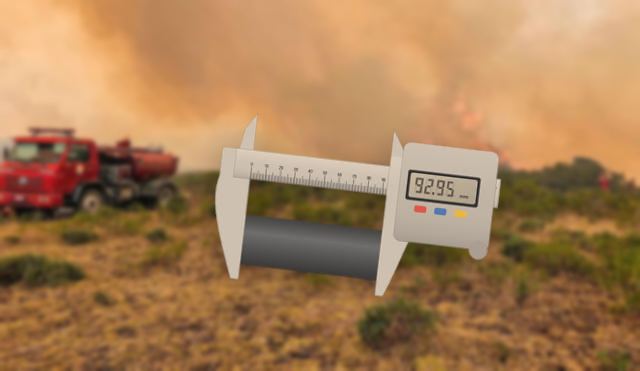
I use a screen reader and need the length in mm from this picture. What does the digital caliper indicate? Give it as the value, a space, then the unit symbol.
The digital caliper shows 92.95 mm
